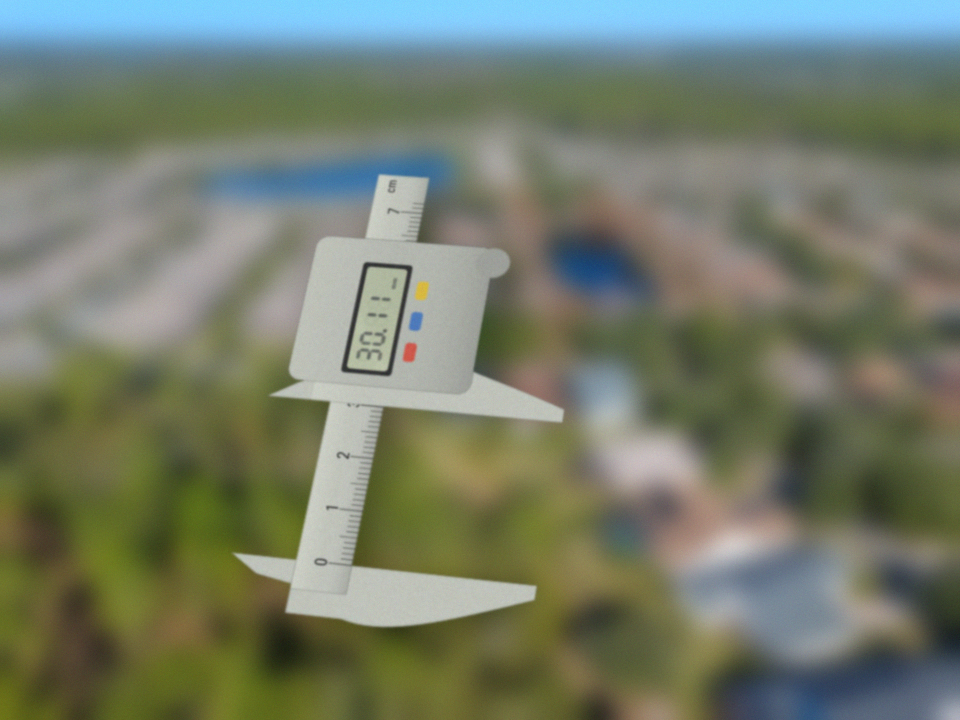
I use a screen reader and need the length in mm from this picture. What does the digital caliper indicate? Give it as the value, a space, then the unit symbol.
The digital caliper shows 30.11 mm
